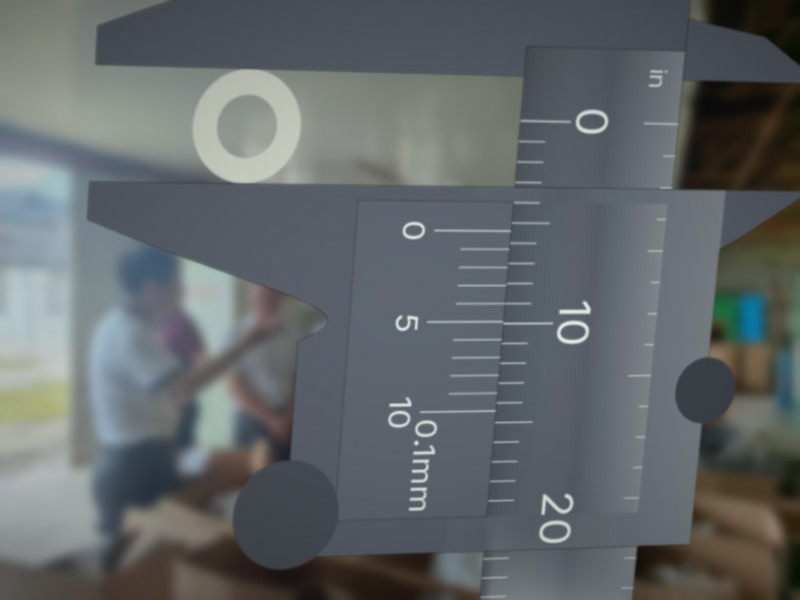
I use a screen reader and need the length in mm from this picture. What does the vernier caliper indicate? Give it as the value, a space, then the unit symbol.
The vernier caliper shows 5.4 mm
